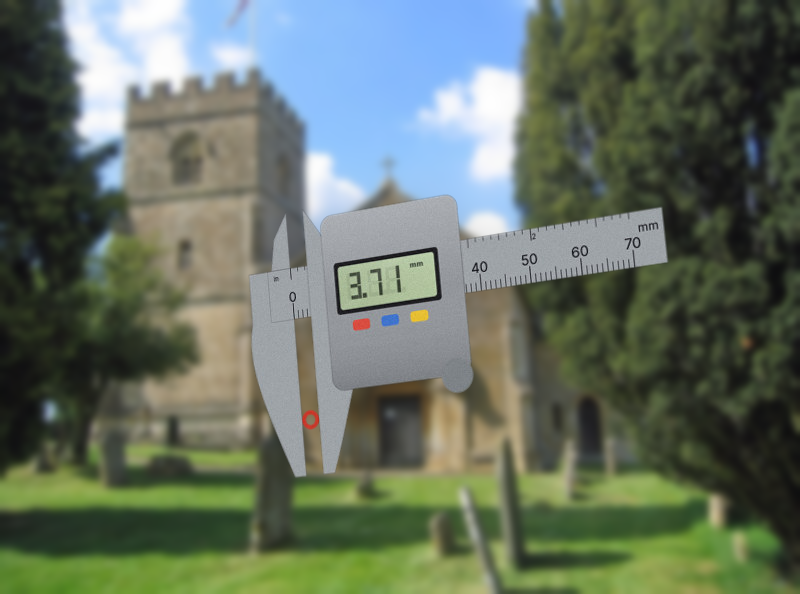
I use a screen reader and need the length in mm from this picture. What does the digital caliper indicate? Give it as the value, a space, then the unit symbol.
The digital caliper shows 3.71 mm
